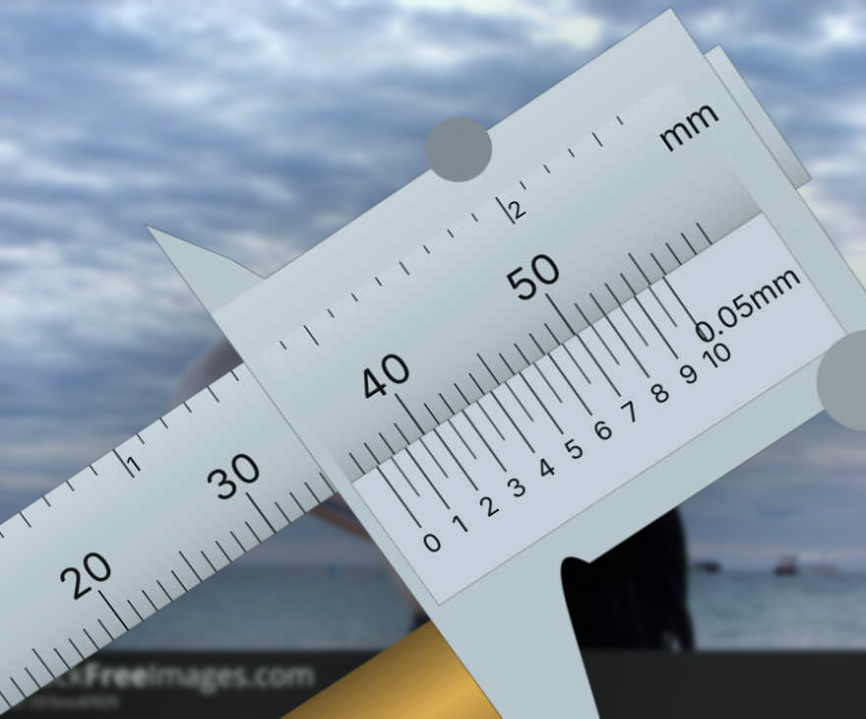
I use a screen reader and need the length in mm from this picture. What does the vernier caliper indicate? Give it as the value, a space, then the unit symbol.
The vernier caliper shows 36.8 mm
